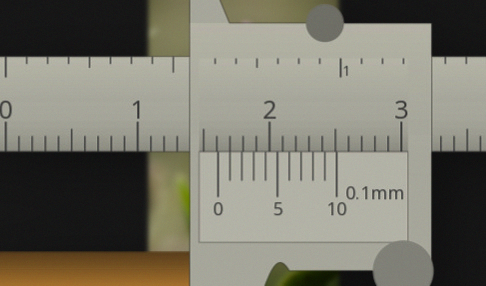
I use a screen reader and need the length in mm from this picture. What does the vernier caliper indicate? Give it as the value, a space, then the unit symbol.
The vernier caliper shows 16.1 mm
